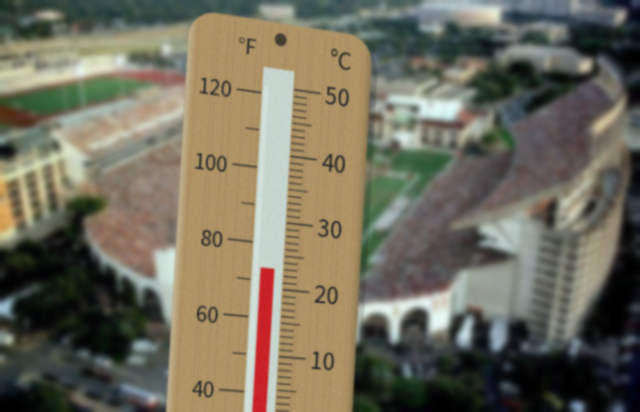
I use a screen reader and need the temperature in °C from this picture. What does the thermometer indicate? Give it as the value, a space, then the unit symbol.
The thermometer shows 23 °C
